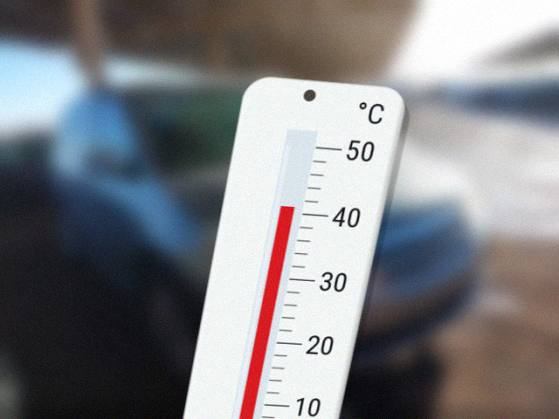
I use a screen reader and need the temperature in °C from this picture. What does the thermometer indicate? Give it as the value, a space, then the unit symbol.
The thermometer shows 41 °C
